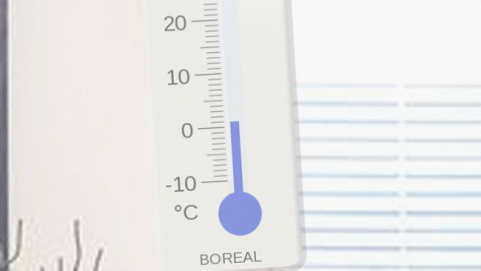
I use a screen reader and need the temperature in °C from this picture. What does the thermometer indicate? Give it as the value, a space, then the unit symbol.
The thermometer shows 1 °C
